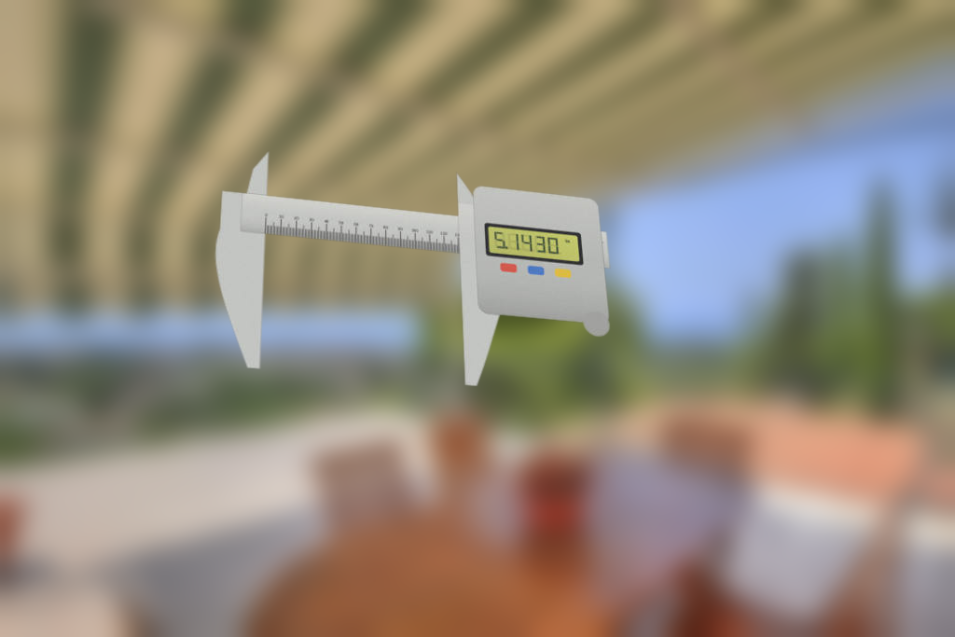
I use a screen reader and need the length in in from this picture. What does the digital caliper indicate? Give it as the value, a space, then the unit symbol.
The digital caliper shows 5.1430 in
